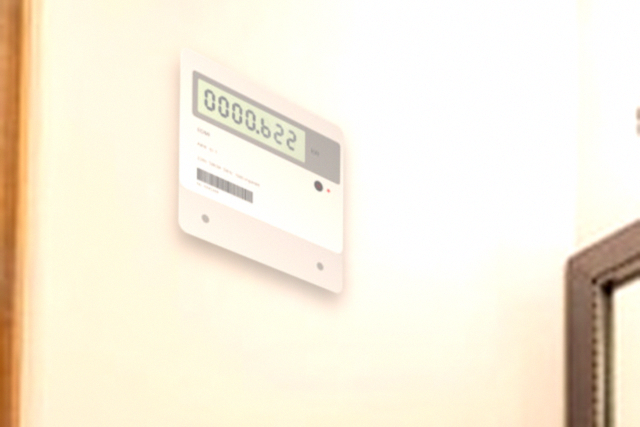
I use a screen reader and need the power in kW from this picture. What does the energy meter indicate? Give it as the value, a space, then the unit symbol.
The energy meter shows 0.622 kW
